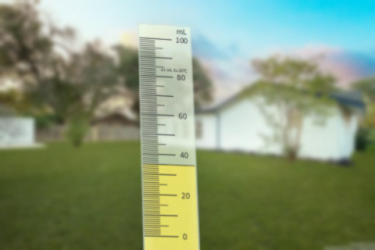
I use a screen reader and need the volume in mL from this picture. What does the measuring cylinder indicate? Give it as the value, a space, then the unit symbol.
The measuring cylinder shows 35 mL
